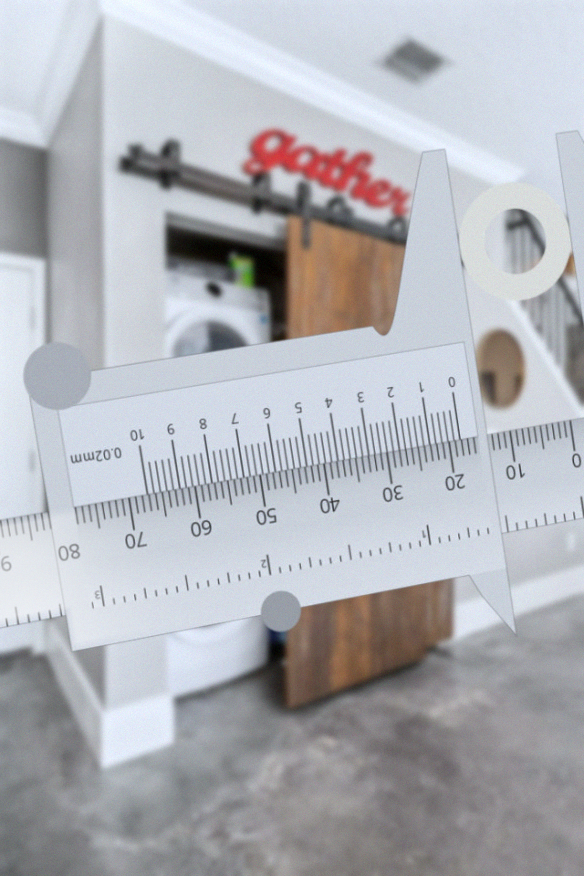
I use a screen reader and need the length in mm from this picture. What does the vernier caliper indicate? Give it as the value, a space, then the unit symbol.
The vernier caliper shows 18.2 mm
